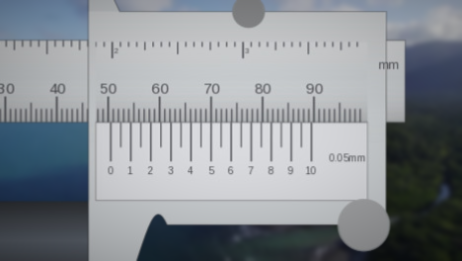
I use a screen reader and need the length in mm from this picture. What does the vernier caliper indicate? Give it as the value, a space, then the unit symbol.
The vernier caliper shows 50.5 mm
